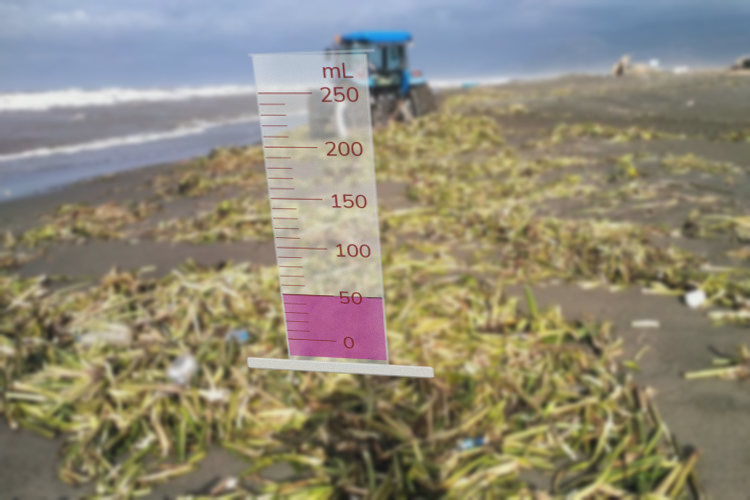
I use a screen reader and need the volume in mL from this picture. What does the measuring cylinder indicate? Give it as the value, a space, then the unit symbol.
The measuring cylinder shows 50 mL
